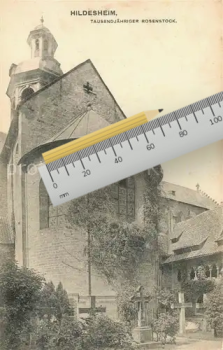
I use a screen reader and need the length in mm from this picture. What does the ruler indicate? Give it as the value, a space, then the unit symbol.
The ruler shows 75 mm
